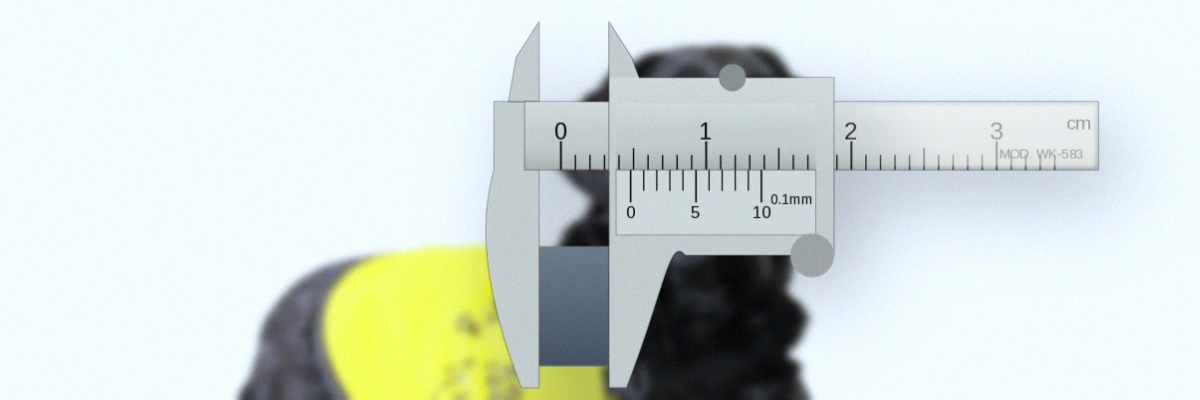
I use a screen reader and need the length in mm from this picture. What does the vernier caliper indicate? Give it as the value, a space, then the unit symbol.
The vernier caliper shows 4.8 mm
